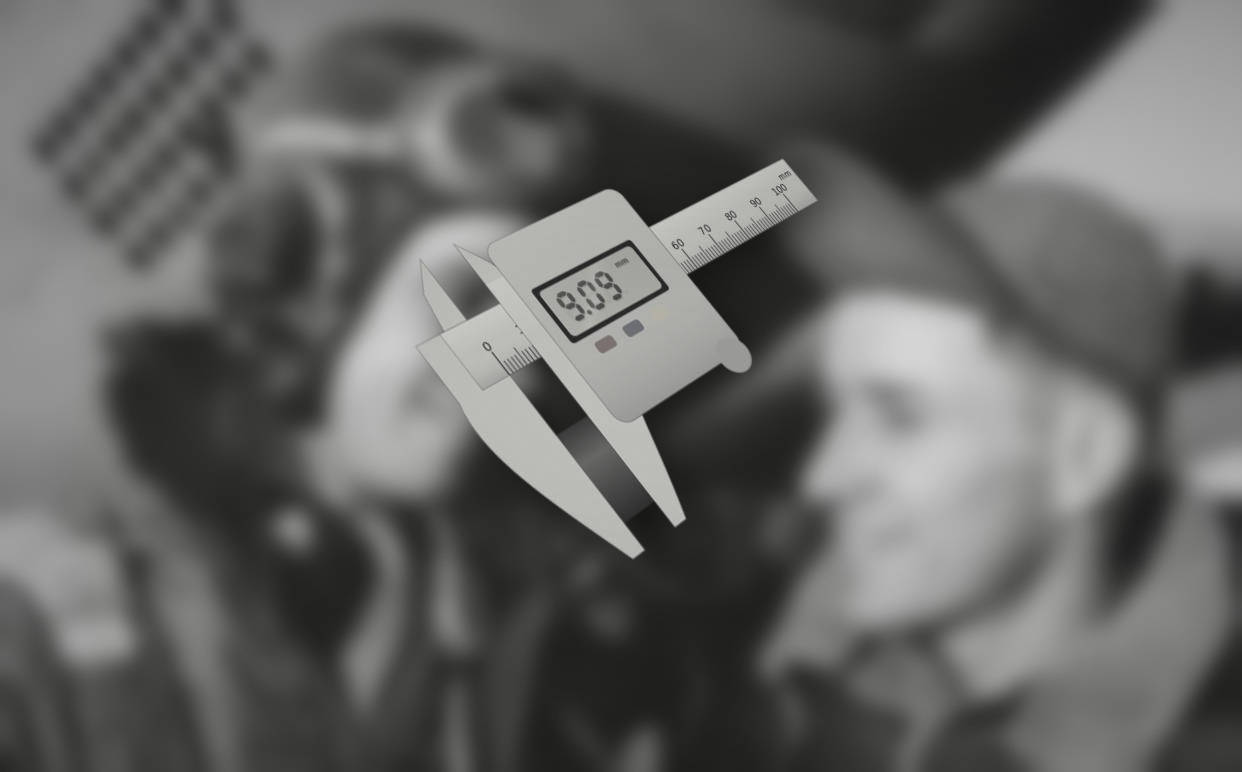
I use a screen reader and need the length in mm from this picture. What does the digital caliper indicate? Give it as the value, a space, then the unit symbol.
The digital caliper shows 9.09 mm
